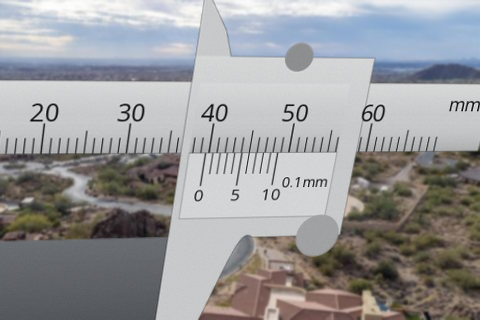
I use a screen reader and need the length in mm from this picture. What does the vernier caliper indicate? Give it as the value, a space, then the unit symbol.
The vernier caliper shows 39.6 mm
